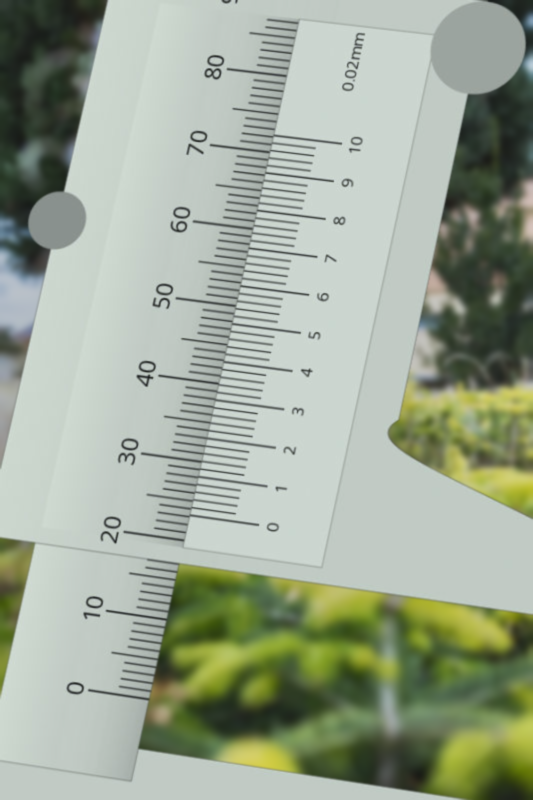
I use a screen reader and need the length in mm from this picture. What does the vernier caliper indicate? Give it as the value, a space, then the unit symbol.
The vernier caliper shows 23.2 mm
